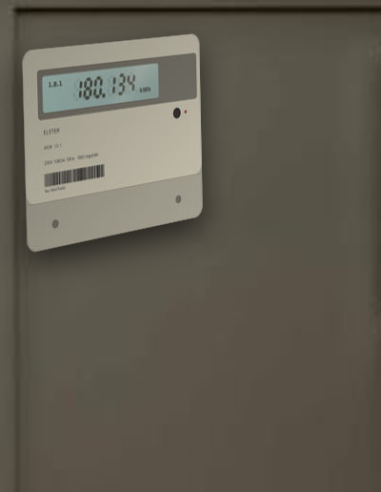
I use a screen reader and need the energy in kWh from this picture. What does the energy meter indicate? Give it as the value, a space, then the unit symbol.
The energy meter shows 180.134 kWh
